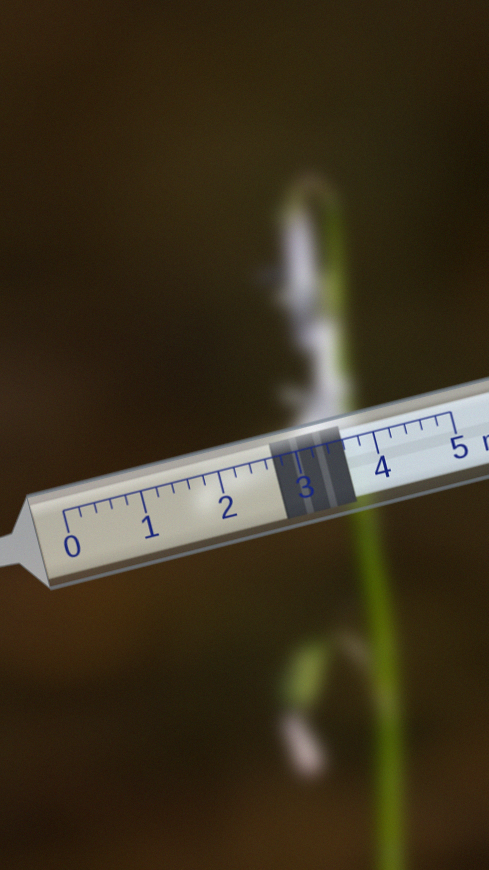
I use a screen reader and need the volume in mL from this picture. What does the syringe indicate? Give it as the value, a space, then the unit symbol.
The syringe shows 2.7 mL
